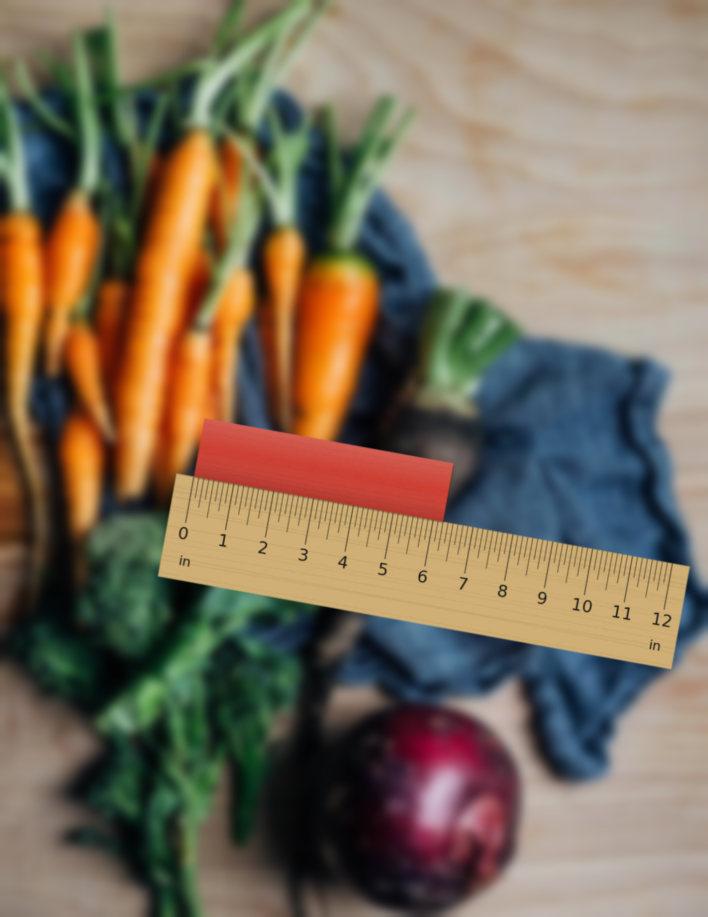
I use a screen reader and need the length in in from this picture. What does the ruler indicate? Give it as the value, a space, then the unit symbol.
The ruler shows 6.25 in
